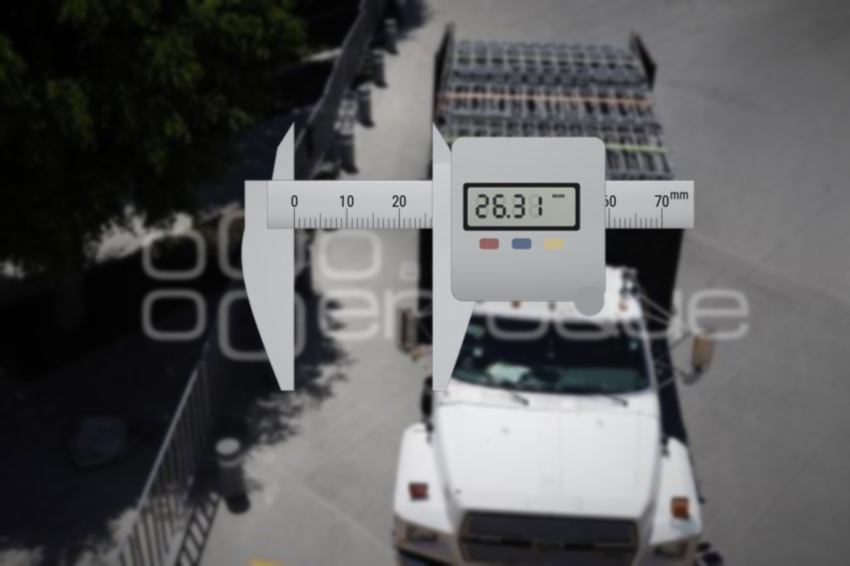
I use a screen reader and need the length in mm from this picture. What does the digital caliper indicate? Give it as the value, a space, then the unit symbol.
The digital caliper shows 26.31 mm
